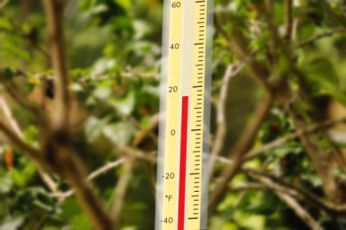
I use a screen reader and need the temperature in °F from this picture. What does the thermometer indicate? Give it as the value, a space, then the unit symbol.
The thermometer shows 16 °F
